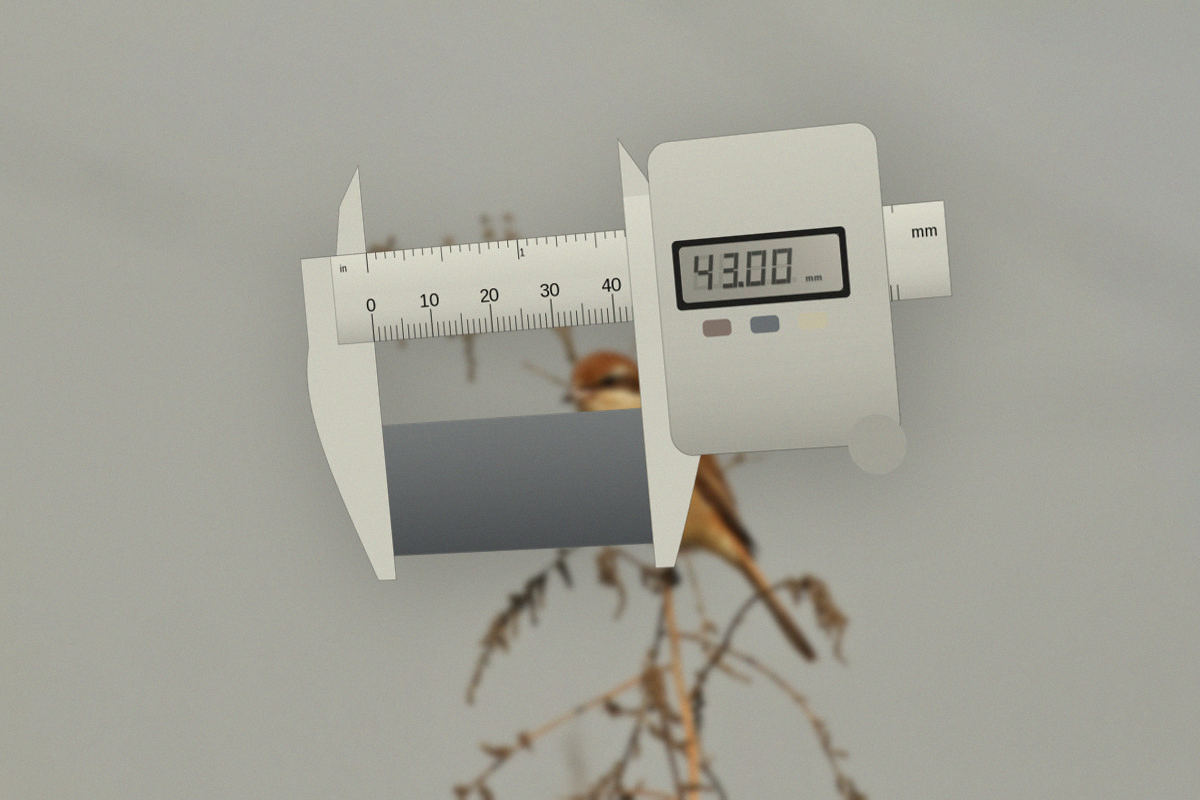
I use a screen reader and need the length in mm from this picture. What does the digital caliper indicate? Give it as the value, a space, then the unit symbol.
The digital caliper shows 43.00 mm
